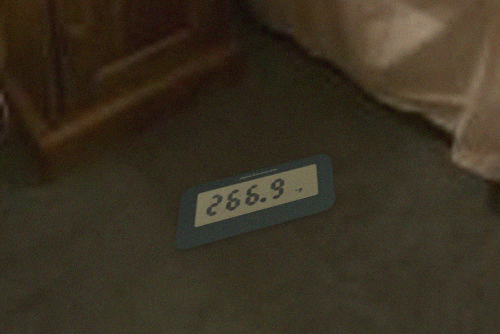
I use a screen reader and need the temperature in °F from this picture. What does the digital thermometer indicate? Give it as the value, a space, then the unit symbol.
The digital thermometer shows 266.9 °F
